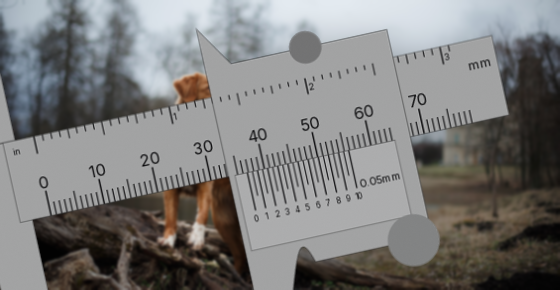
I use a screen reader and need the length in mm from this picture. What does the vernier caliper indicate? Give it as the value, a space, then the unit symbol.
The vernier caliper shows 36.8 mm
